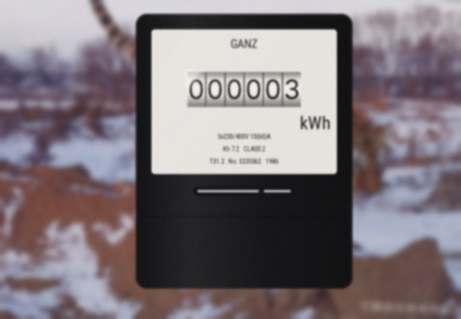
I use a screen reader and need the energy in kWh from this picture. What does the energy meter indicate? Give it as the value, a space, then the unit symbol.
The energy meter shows 3 kWh
